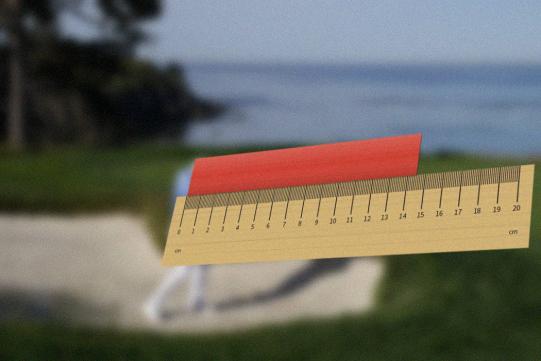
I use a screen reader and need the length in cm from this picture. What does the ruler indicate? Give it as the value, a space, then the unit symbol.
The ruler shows 14.5 cm
